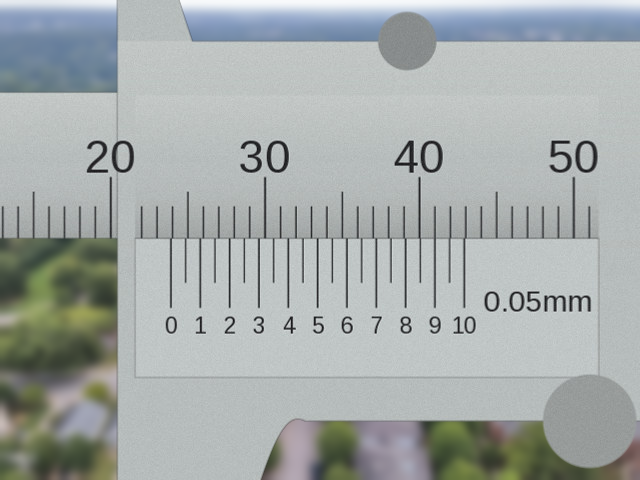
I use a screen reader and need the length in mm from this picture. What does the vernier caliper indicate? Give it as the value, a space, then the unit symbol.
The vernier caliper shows 23.9 mm
